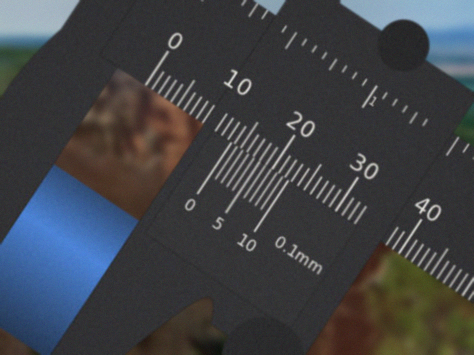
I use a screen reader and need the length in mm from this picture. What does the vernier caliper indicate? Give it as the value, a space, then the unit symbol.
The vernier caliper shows 13.6 mm
